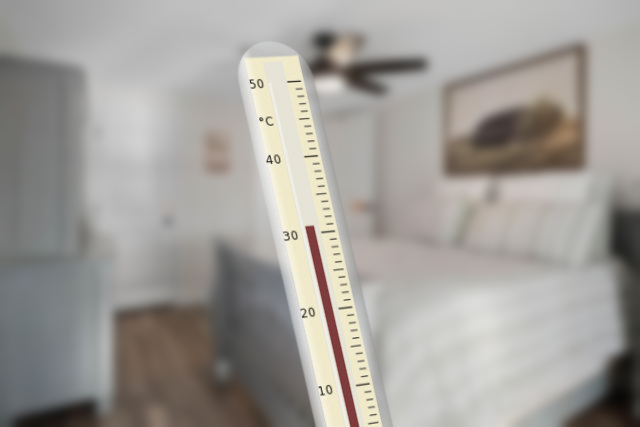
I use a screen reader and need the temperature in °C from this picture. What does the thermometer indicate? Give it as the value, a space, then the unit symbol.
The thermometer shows 31 °C
